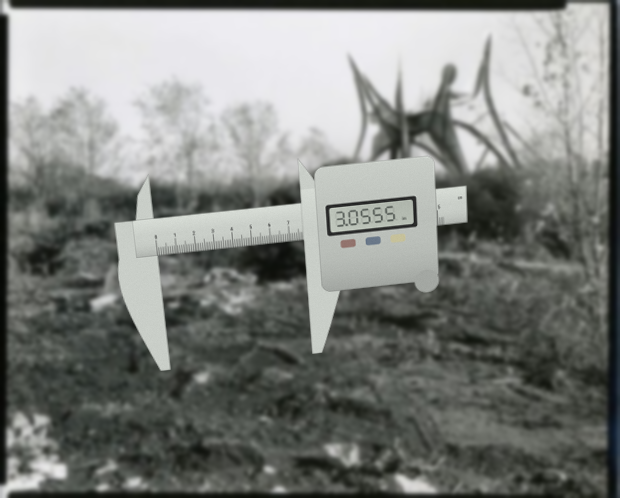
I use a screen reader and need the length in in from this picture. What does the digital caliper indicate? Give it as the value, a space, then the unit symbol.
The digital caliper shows 3.0555 in
